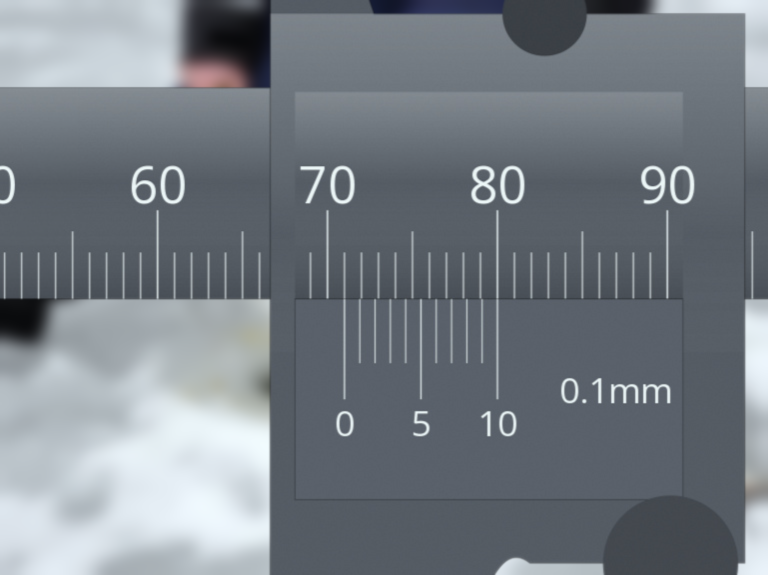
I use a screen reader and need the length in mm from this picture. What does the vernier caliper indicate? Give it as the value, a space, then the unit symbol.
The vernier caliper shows 71.0 mm
